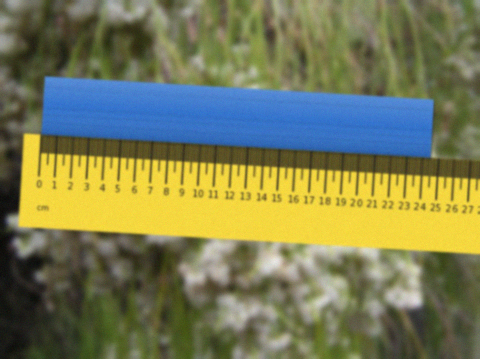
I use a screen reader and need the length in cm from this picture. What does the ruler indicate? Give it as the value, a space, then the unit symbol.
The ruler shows 24.5 cm
